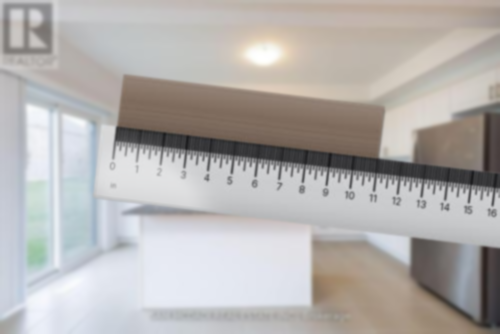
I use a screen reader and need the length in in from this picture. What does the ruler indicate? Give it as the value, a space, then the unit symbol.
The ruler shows 11 in
